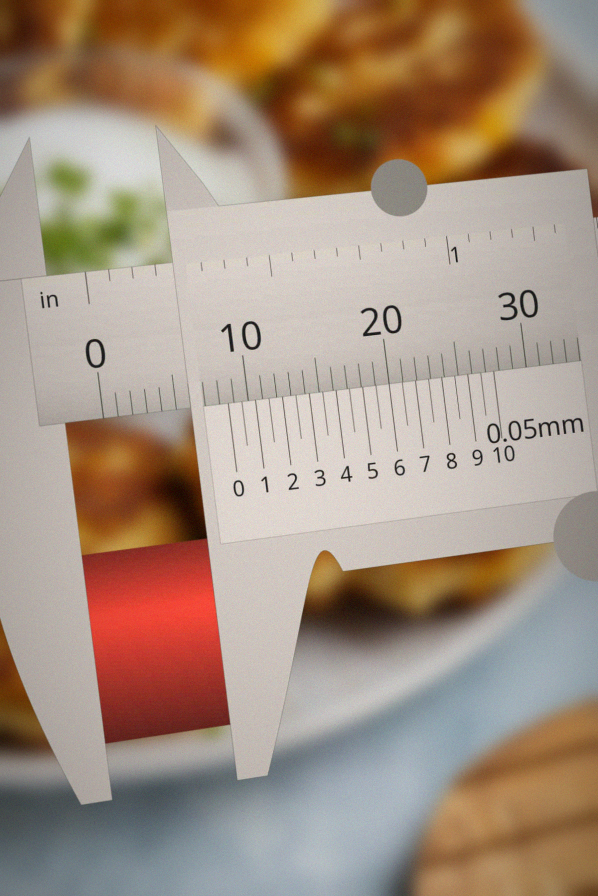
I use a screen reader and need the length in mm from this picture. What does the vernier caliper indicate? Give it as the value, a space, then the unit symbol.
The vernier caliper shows 8.6 mm
